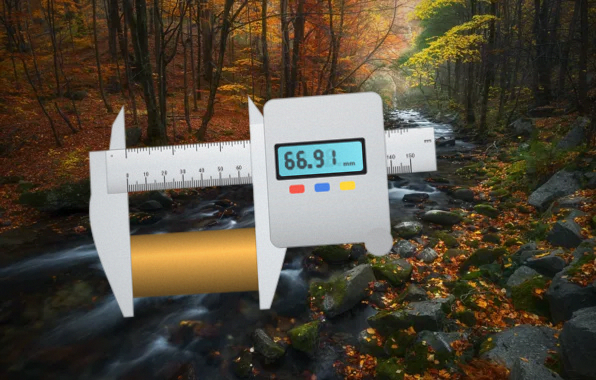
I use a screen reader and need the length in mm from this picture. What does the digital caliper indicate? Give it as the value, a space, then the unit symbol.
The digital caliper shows 66.91 mm
